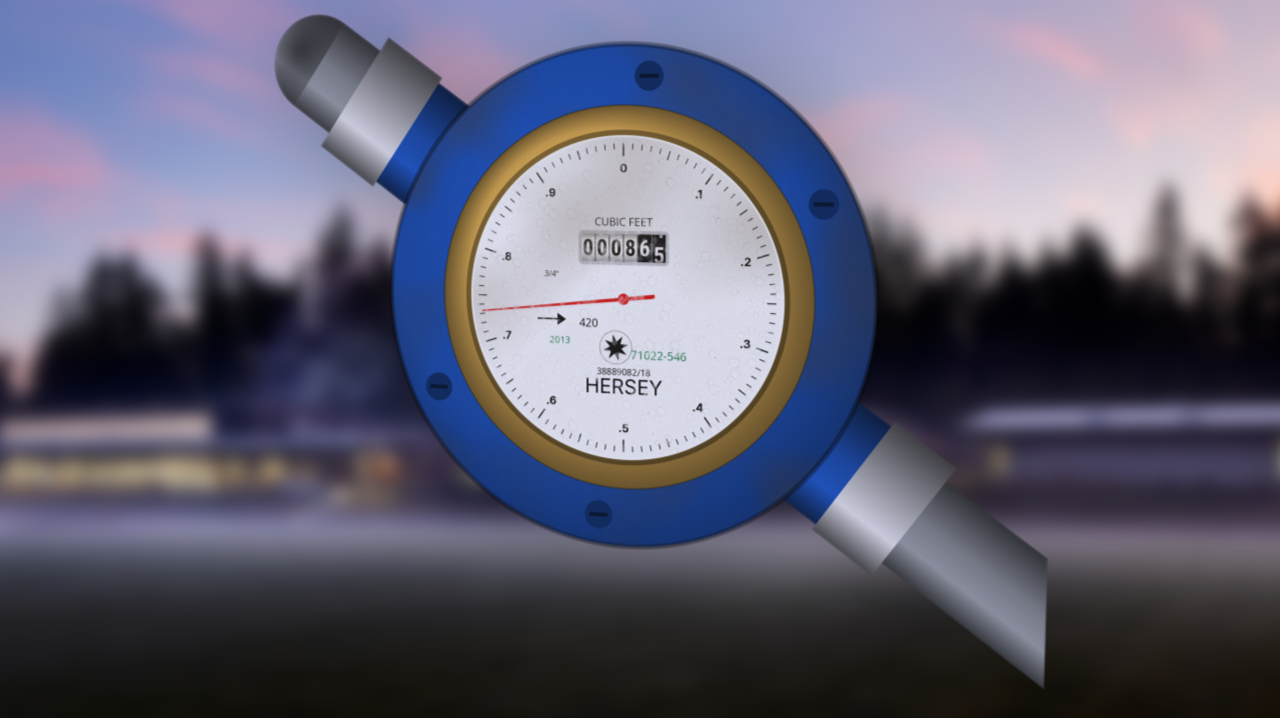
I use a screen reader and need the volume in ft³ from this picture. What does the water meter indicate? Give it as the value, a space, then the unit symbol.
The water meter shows 864.73 ft³
